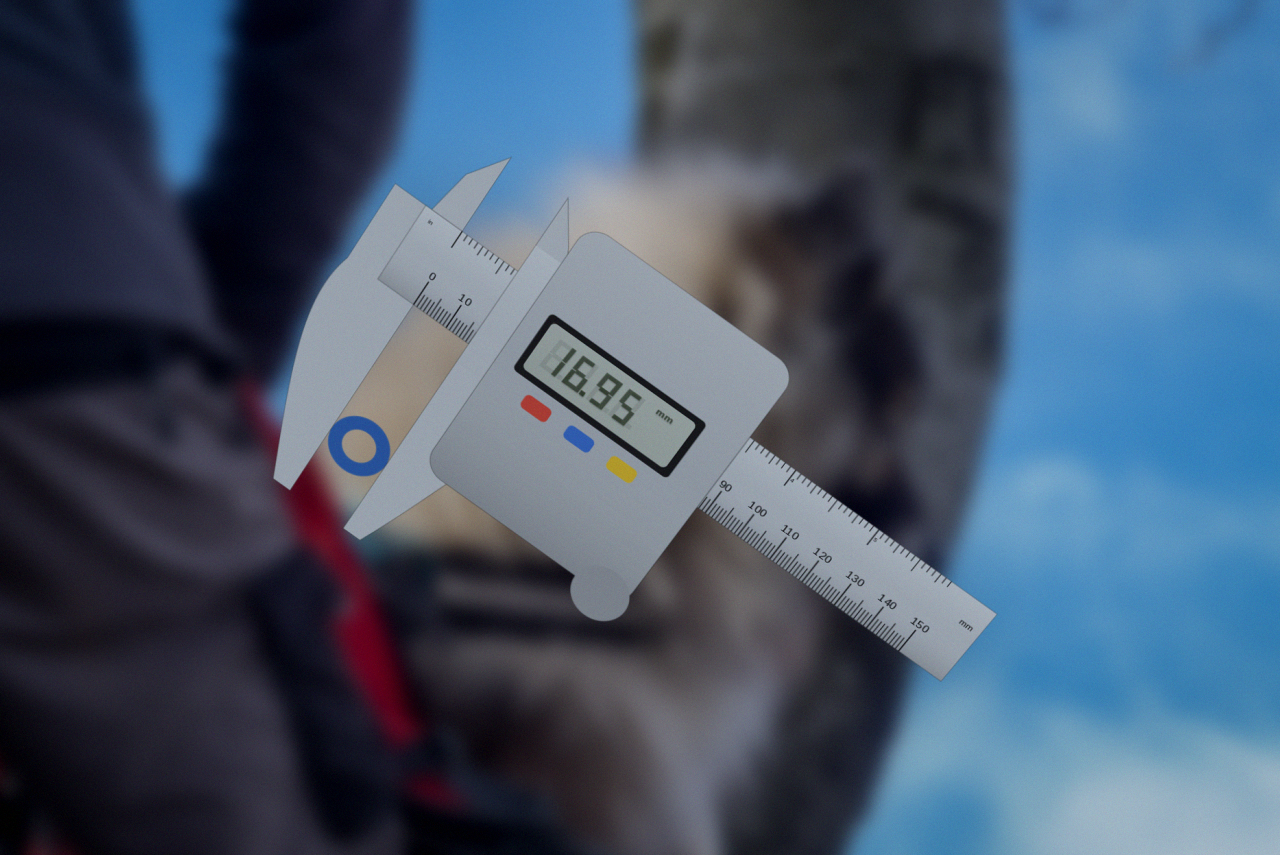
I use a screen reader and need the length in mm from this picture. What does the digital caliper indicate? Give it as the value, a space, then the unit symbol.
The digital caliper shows 16.95 mm
